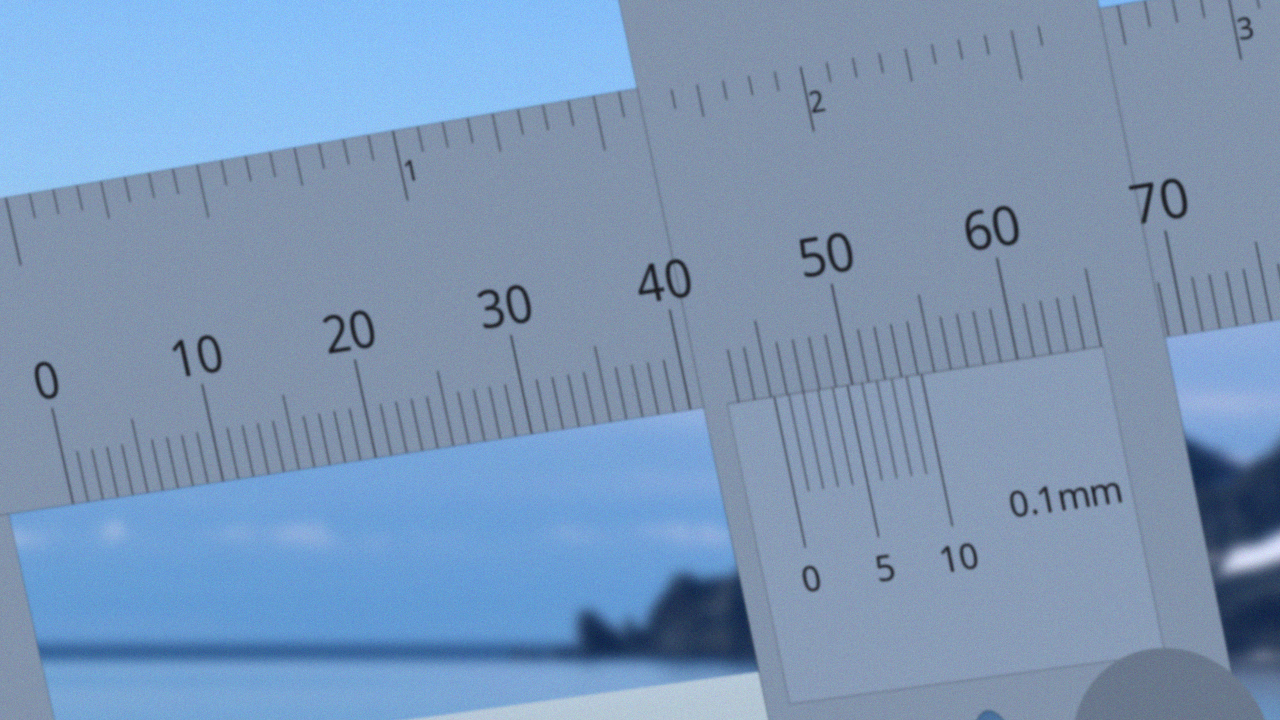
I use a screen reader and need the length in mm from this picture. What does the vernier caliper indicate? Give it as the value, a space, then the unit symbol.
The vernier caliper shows 45.2 mm
